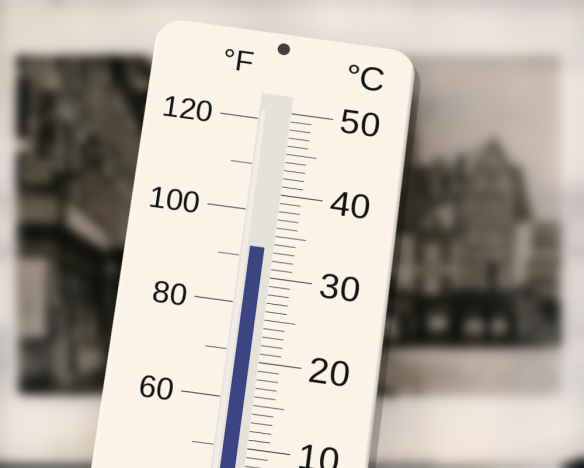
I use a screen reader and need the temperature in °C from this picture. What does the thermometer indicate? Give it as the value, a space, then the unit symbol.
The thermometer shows 33.5 °C
